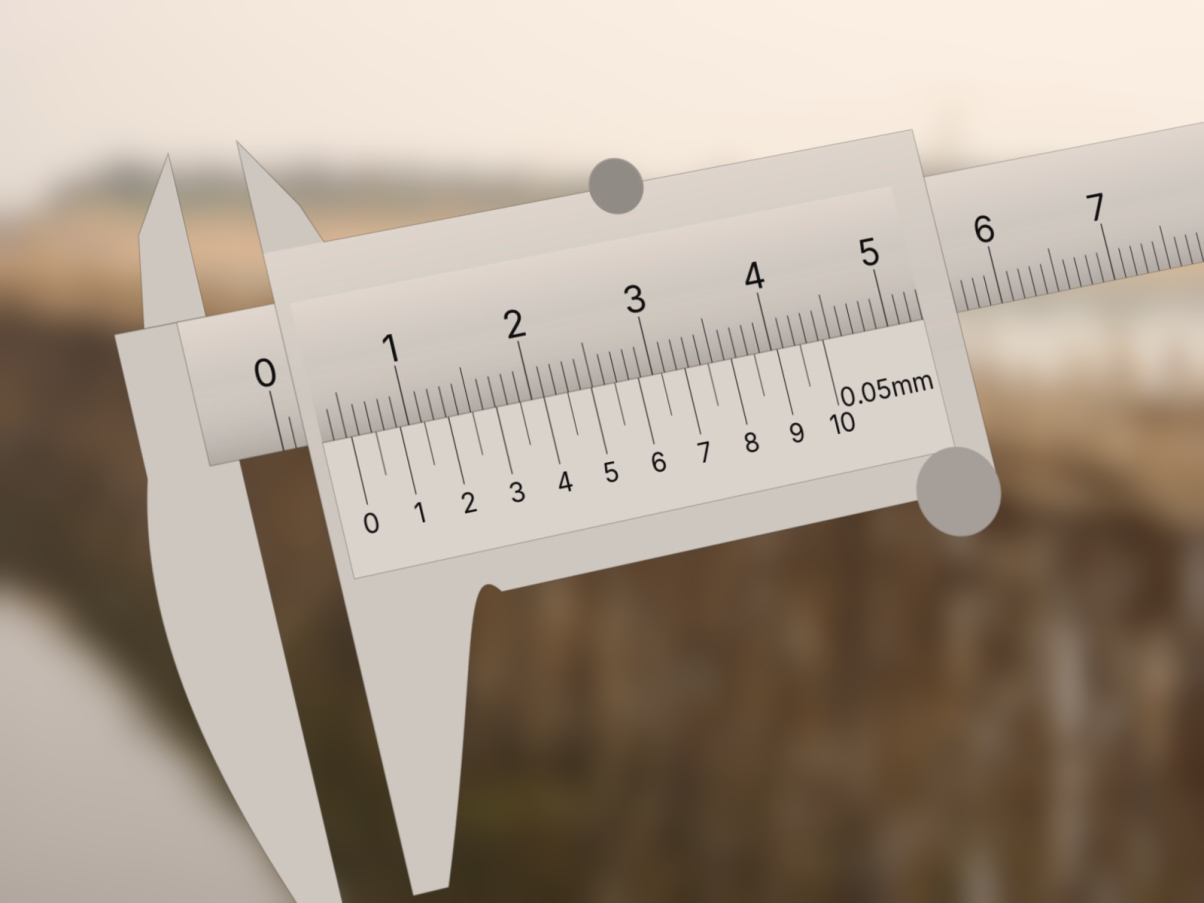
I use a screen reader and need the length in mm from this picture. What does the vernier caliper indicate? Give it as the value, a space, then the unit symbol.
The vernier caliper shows 5.4 mm
